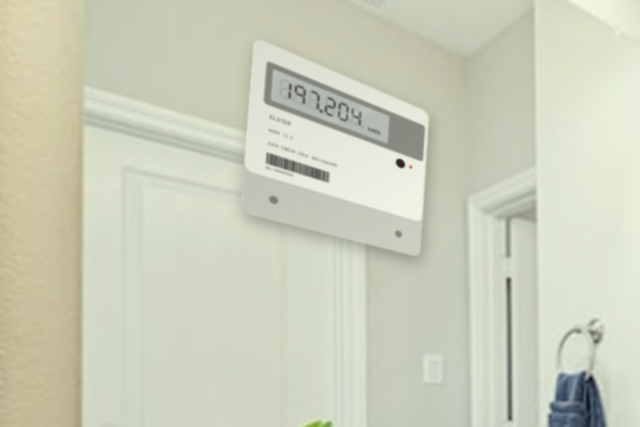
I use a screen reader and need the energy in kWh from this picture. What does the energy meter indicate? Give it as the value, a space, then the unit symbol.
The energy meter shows 197.204 kWh
